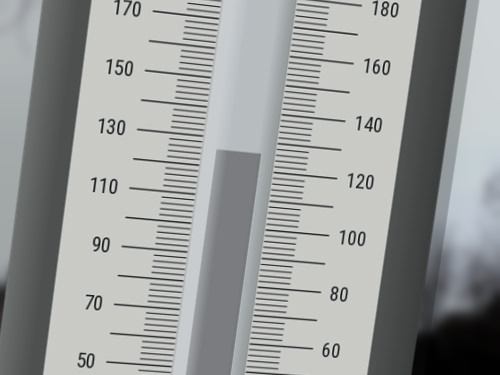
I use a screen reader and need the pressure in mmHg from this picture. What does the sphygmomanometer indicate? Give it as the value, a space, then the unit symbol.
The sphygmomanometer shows 126 mmHg
